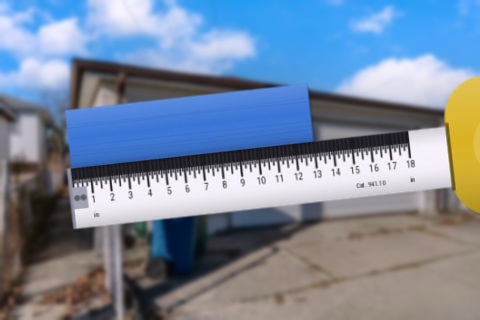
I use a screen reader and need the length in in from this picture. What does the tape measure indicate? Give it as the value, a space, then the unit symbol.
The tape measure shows 13 in
